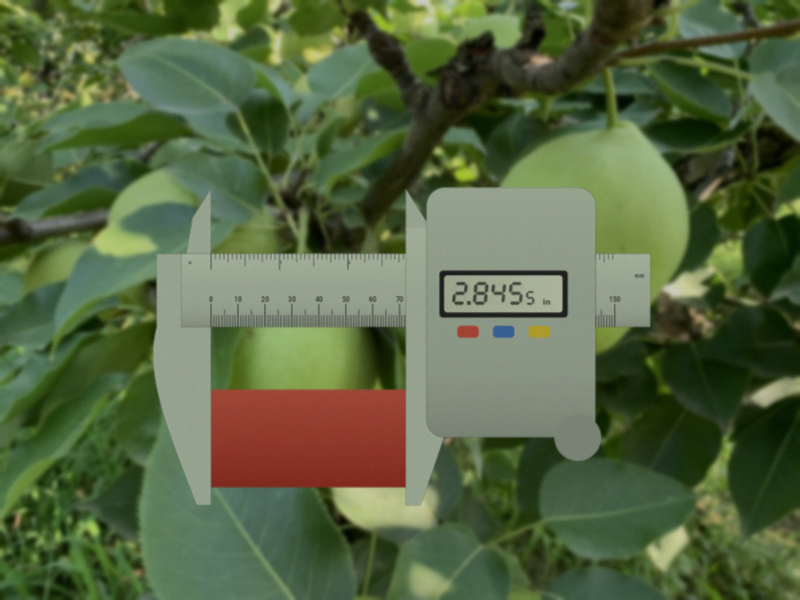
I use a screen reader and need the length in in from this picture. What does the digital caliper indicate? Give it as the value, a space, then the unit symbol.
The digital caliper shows 2.8455 in
